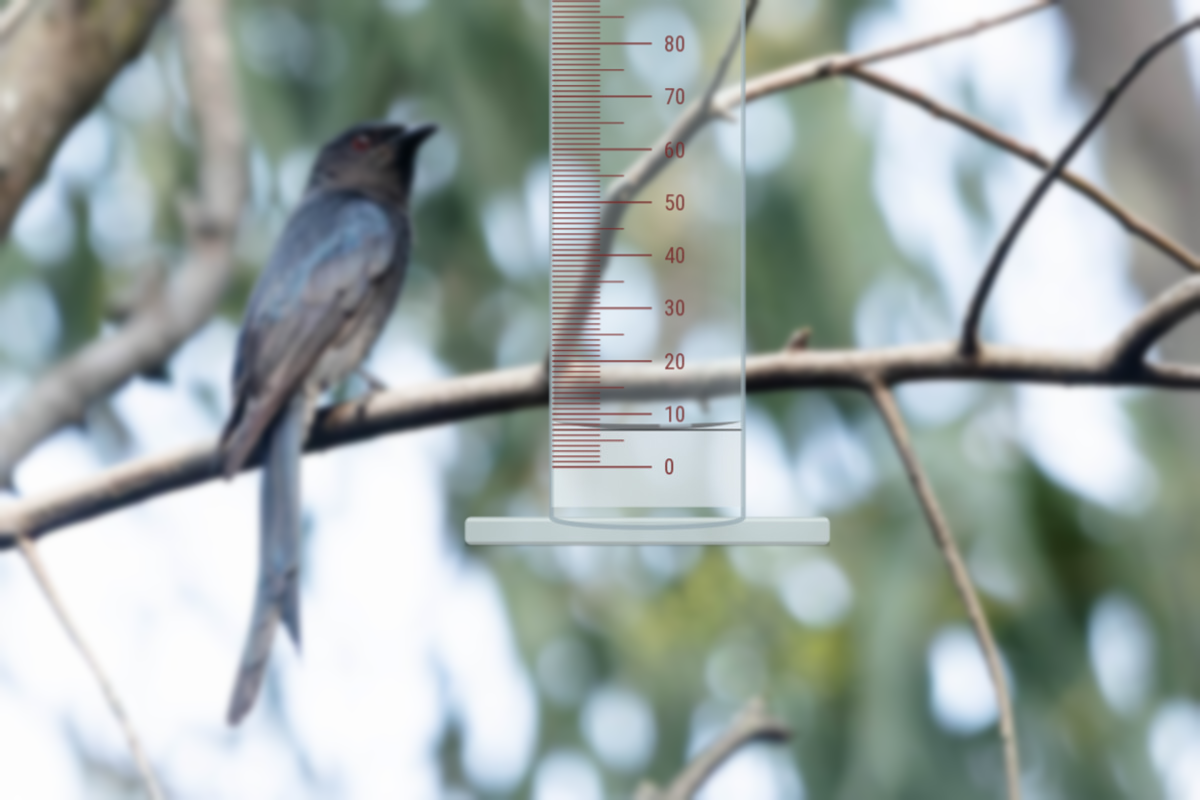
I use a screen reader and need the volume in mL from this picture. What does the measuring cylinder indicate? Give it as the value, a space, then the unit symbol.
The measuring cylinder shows 7 mL
